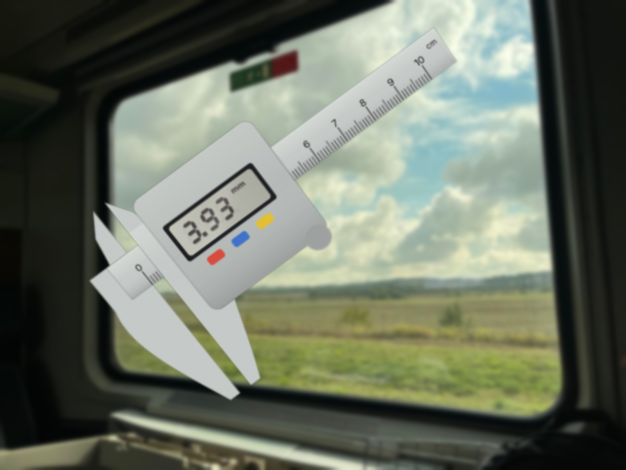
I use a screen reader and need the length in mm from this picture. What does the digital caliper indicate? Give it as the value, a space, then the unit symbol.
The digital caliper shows 3.93 mm
